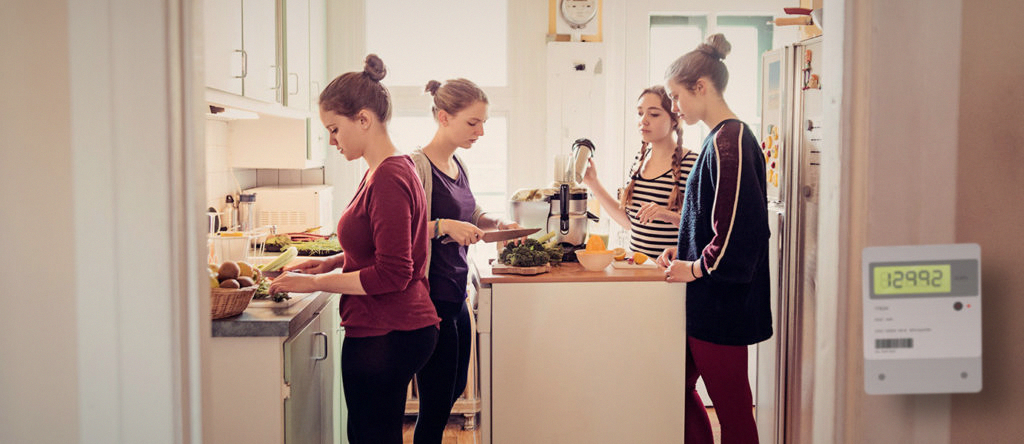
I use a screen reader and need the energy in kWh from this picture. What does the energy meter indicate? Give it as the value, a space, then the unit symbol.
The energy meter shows 12992 kWh
